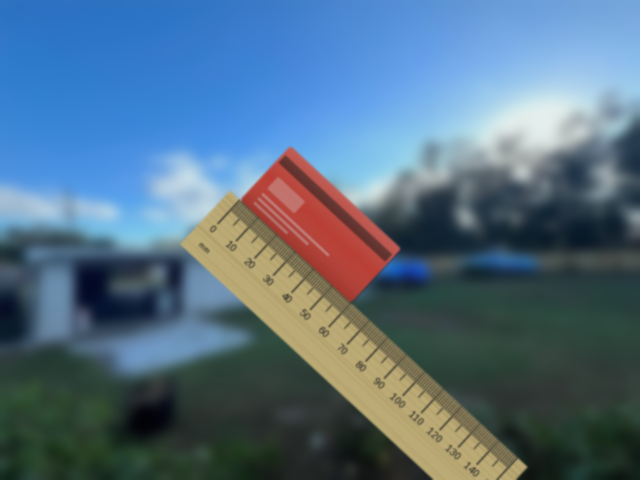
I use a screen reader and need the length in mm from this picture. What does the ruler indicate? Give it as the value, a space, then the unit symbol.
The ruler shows 60 mm
